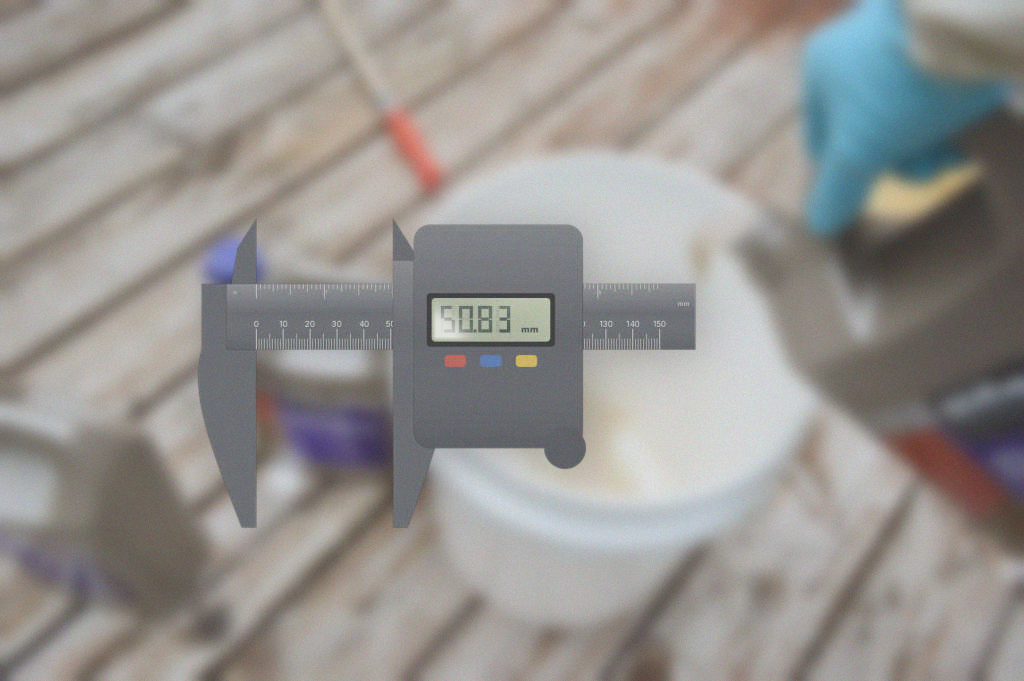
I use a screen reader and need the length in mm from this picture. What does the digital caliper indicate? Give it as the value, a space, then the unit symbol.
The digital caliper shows 50.83 mm
